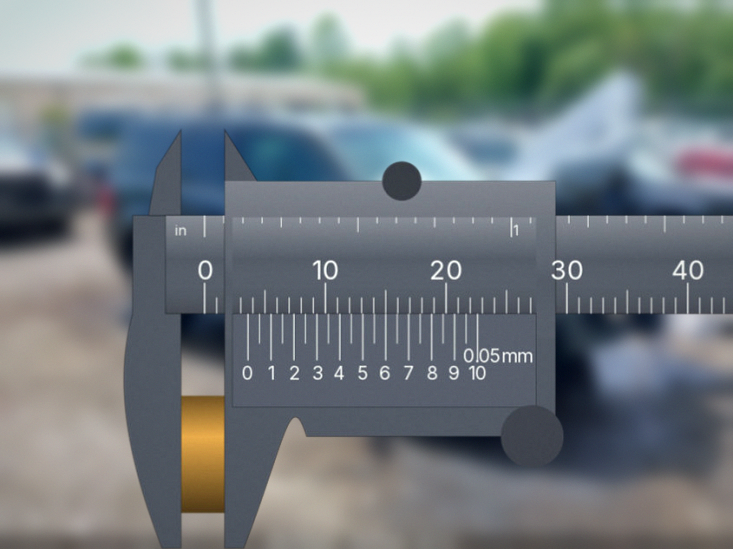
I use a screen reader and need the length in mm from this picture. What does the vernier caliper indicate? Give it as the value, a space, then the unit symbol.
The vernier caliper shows 3.6 mm
